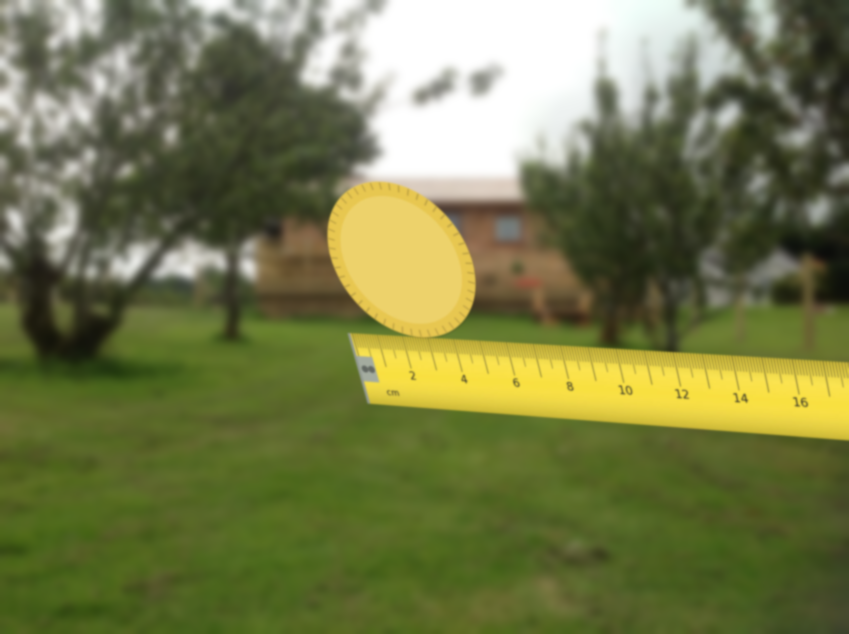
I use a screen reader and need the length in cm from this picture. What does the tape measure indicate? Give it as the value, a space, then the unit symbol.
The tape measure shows 5.5 cm
